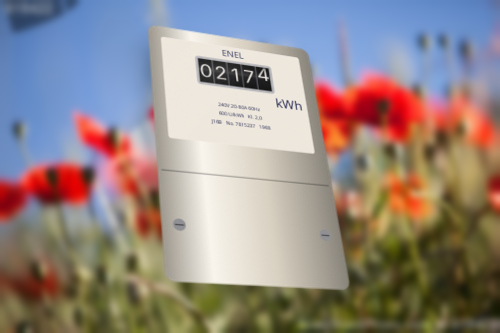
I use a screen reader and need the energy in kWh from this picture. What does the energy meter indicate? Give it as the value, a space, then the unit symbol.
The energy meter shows 2174 kWh
